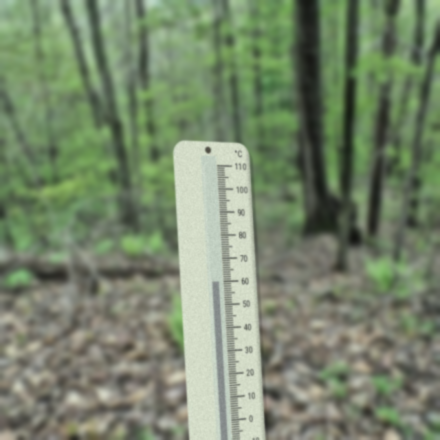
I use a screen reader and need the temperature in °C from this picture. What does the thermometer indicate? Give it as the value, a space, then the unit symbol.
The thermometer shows 60 °C
